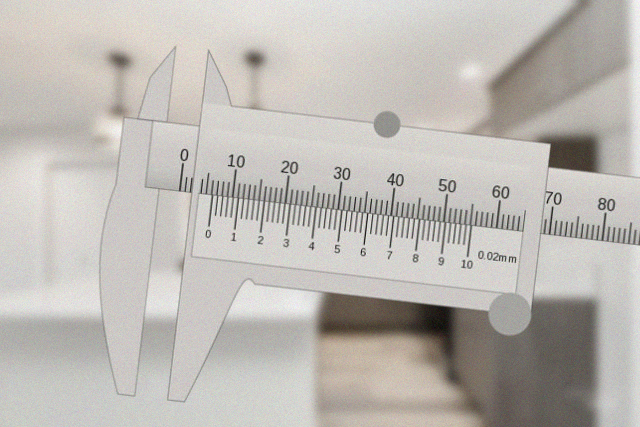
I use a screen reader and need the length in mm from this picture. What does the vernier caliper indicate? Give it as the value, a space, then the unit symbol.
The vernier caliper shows 6.2 mm
